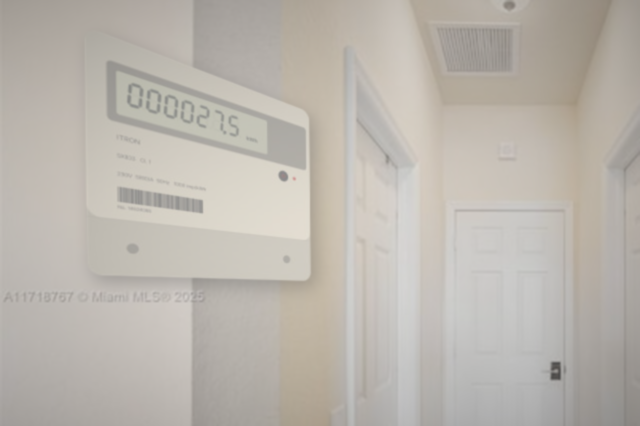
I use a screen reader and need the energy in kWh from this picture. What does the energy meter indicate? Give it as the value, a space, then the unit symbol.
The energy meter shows 27.5 kWh
